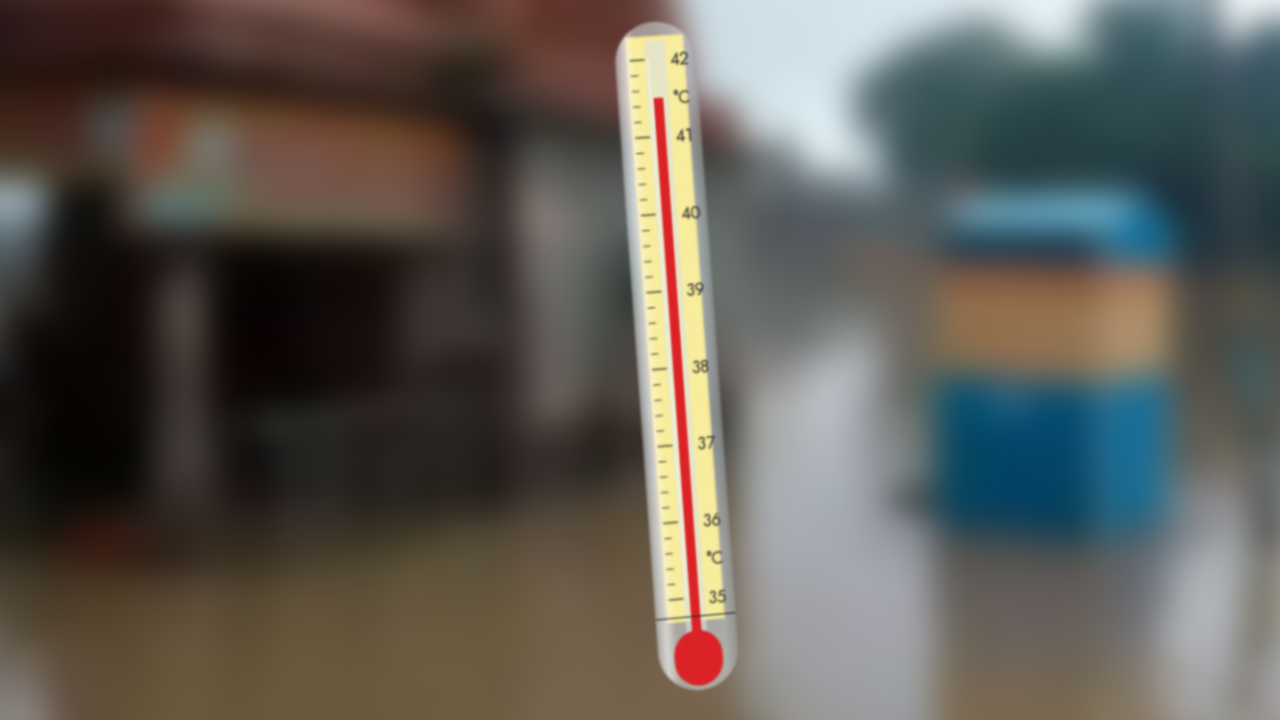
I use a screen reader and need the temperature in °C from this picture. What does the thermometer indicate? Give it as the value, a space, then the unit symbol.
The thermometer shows 41.5 °C
